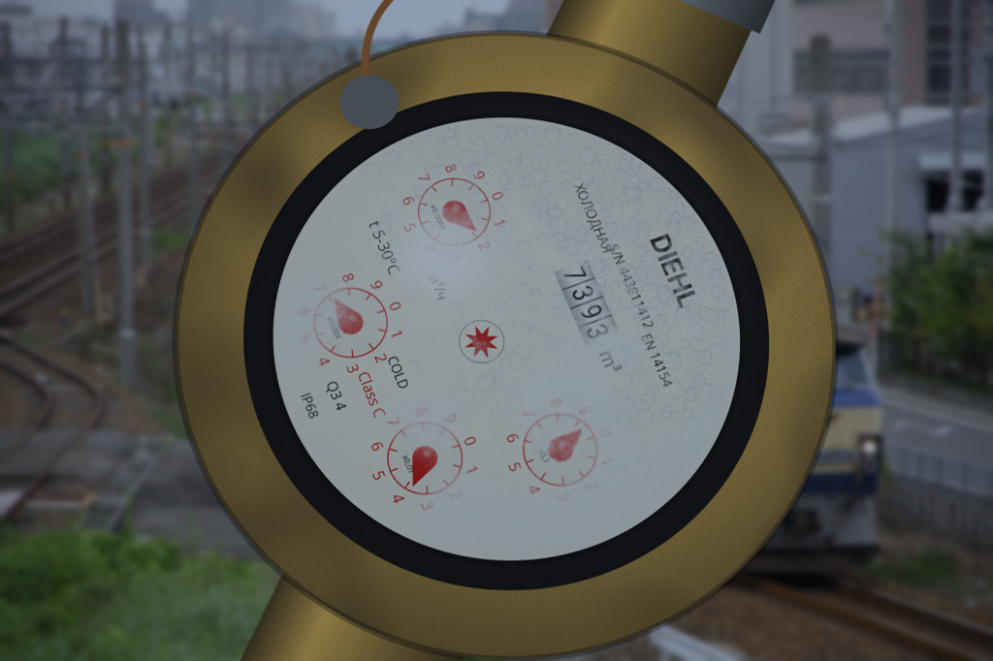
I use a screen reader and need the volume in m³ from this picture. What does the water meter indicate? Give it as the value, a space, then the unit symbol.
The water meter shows 7392.9371 m³
